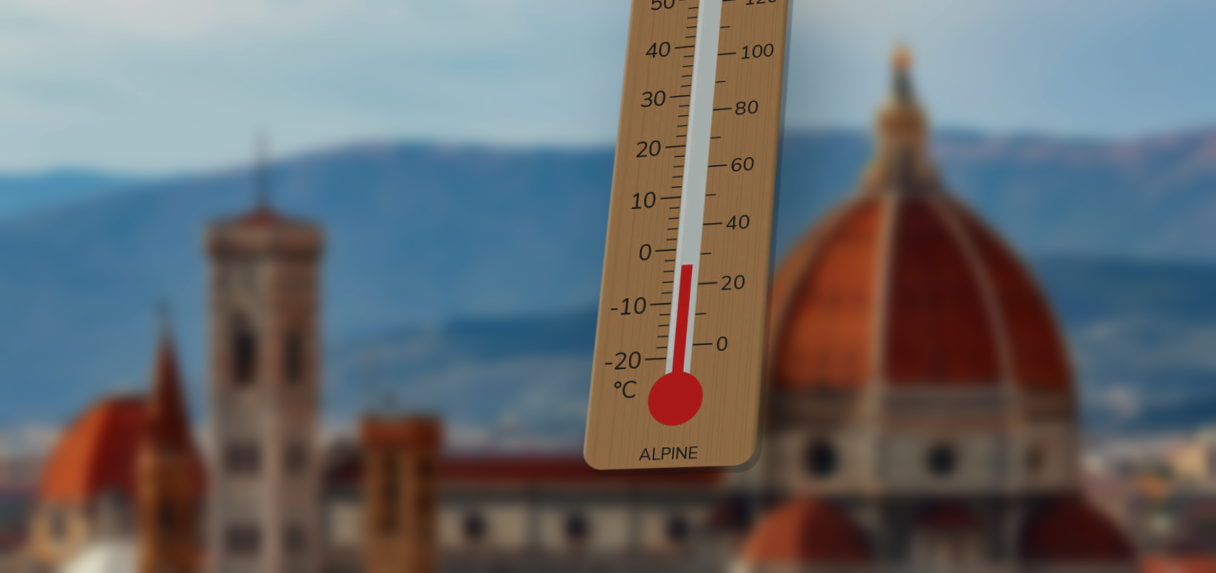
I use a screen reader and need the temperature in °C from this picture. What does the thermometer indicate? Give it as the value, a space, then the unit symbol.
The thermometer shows -3 °C
